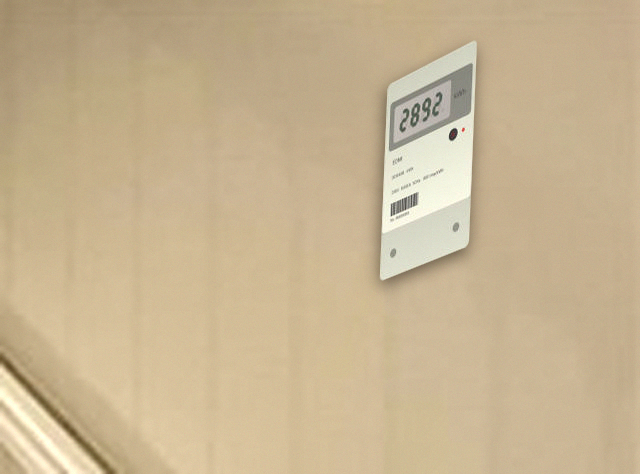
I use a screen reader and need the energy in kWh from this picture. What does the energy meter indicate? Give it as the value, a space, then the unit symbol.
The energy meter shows 2892 kWh
